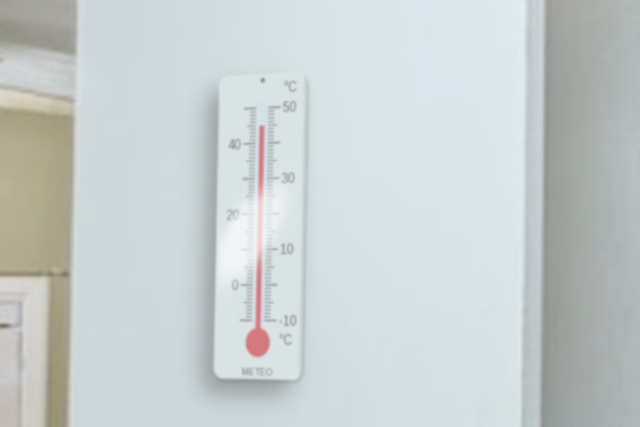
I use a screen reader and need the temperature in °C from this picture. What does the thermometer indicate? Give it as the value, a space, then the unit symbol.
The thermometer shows 45 °C
